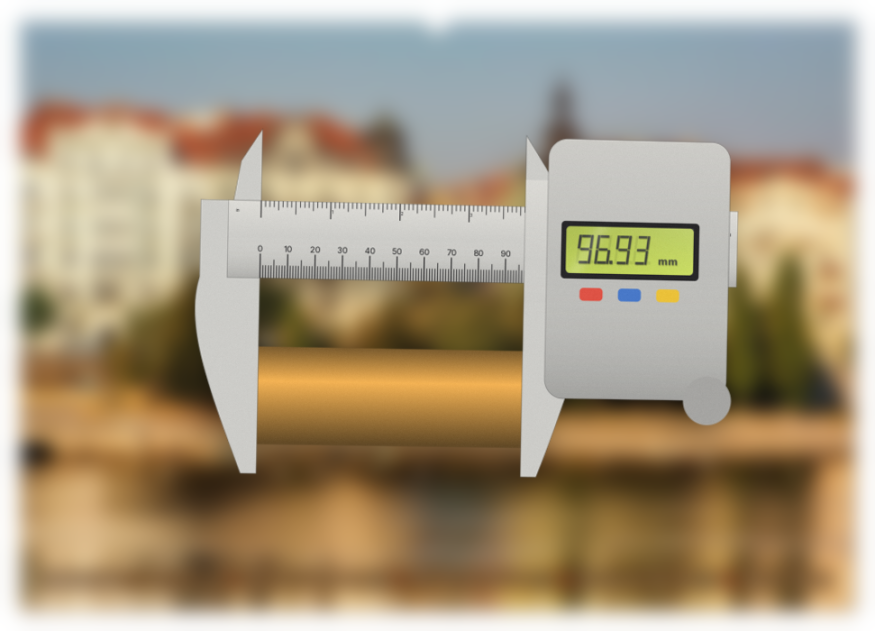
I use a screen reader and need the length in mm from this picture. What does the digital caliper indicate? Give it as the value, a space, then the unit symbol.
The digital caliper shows 96.93 mm
